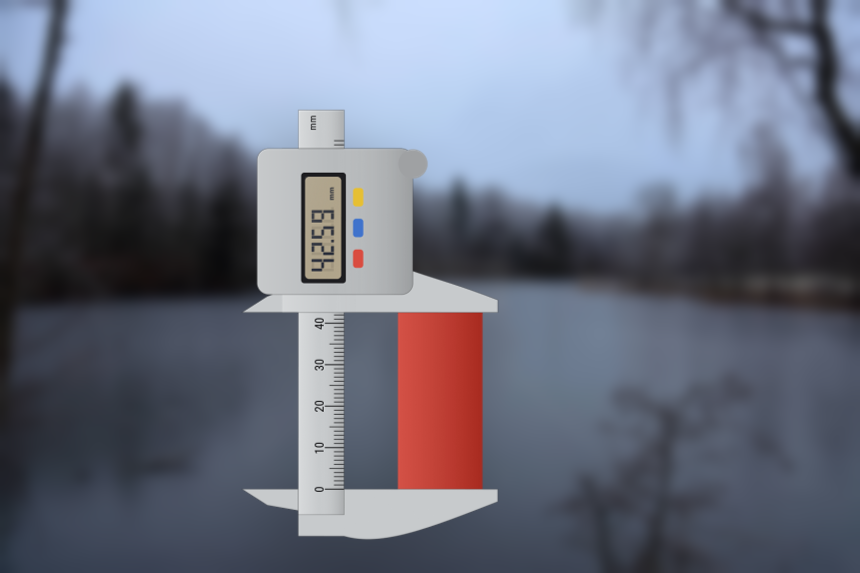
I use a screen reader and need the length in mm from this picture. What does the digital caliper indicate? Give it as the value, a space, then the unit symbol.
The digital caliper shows 42.59 mm
